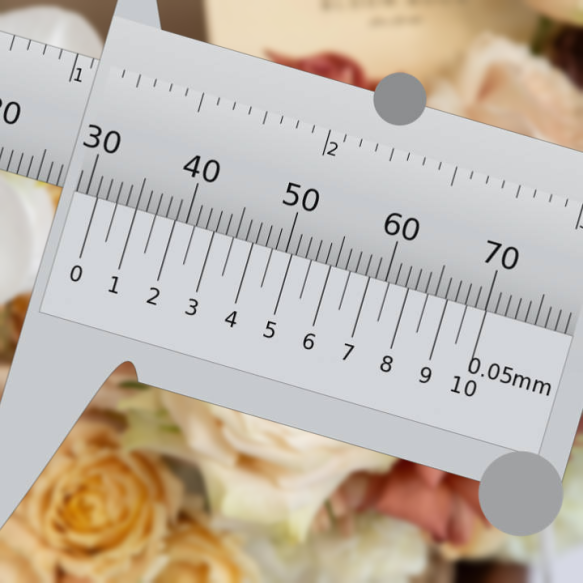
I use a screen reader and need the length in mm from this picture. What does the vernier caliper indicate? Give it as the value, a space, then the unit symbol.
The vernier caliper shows 31.1 mm
